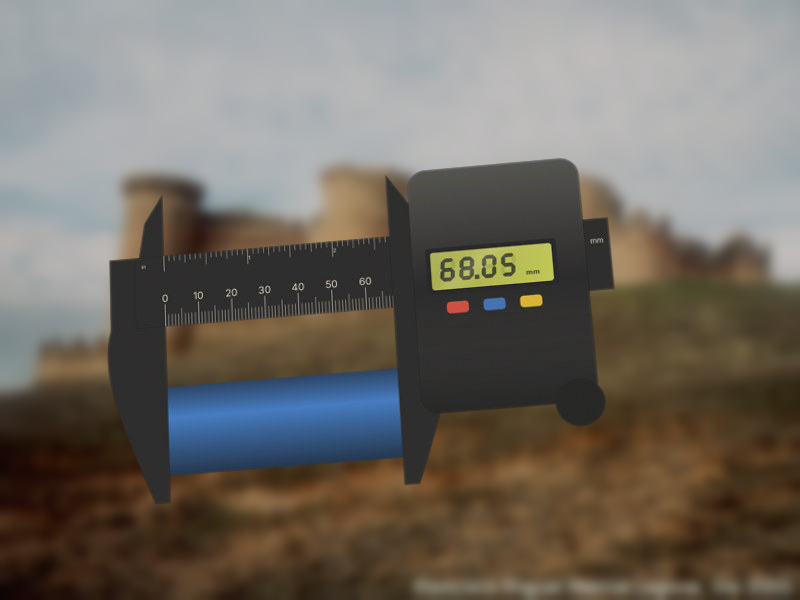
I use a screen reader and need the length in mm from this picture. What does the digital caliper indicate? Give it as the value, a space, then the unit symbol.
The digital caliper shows 68.05 mm
